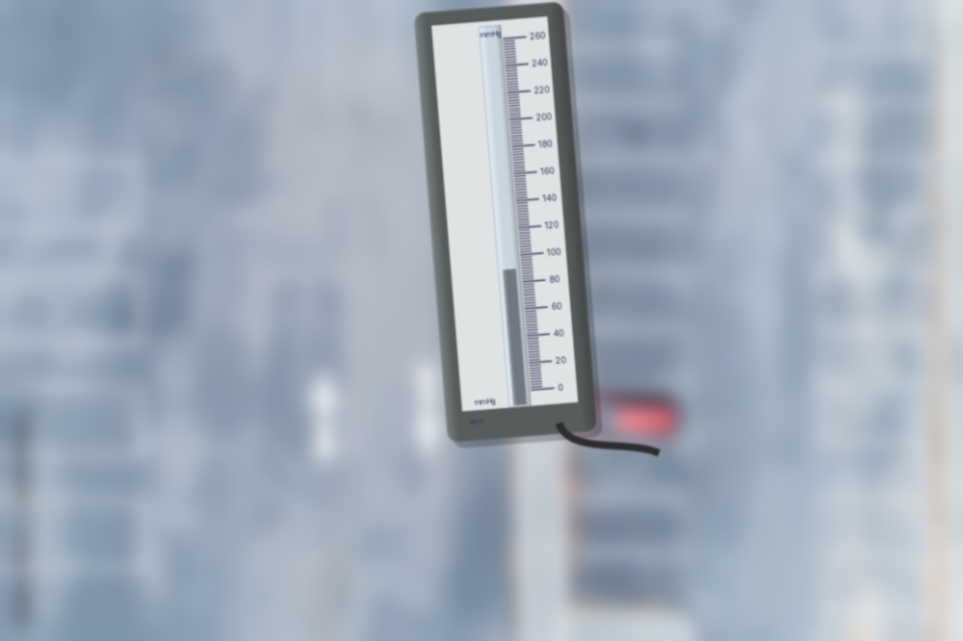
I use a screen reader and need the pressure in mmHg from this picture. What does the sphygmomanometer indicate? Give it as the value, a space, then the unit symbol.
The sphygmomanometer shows 90 mmHg
